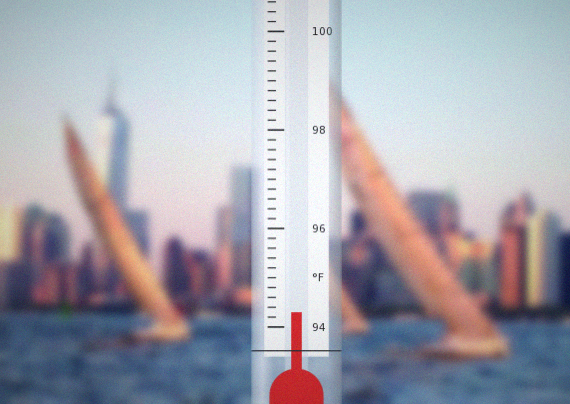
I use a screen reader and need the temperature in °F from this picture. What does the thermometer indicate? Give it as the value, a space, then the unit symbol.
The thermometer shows 94.3 °F
